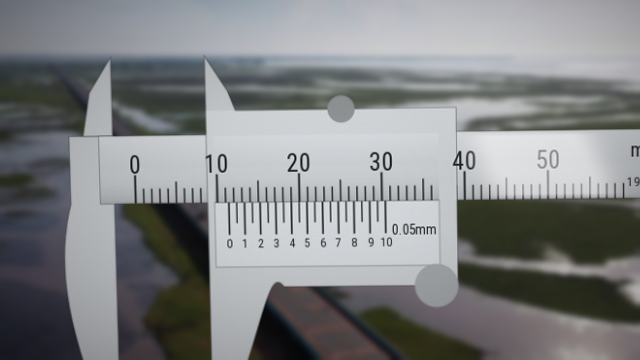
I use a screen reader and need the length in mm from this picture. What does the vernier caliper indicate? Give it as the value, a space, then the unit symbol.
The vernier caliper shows 11.4 mm
